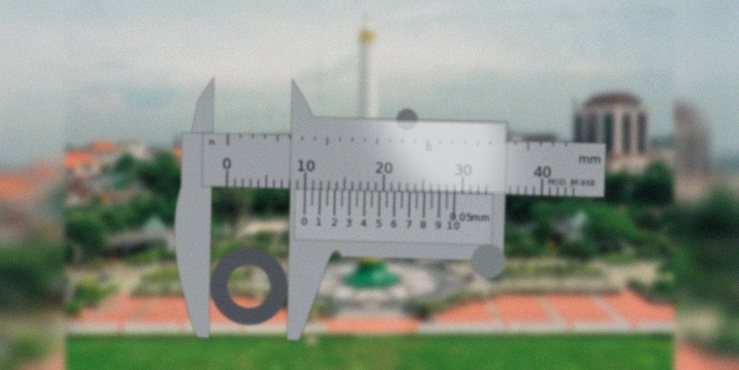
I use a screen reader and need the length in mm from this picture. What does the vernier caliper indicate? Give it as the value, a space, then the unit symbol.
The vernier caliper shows 10.0 mm
